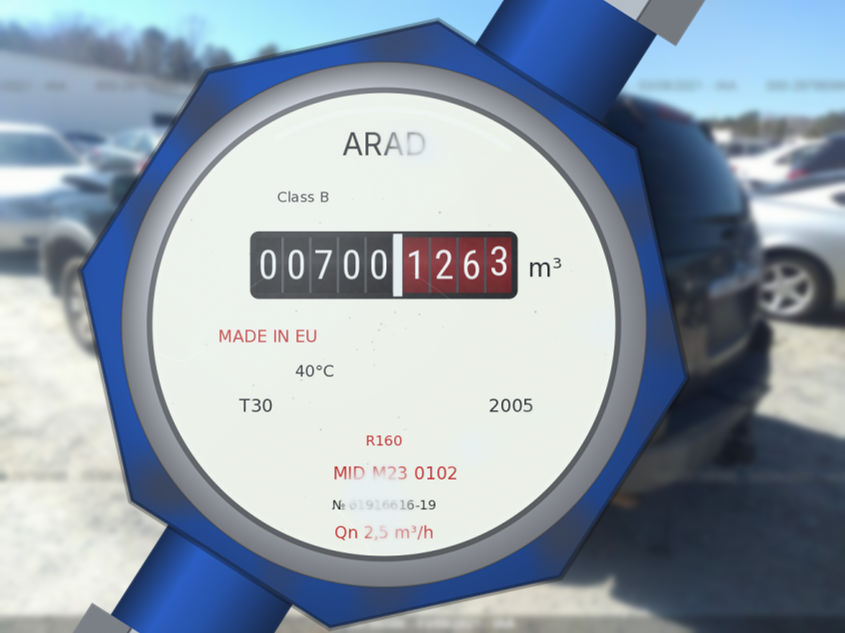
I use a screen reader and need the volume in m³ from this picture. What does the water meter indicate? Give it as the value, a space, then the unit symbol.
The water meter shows 700.1263 m³
